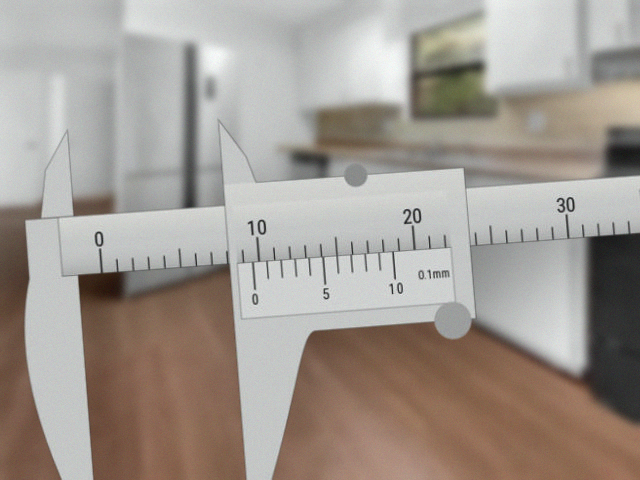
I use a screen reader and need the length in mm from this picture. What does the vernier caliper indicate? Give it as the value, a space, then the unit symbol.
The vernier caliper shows 9.6 mm
